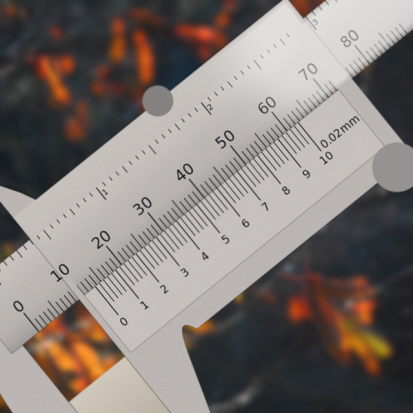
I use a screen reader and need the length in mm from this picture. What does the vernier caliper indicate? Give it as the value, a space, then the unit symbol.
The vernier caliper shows 13.6 mm
